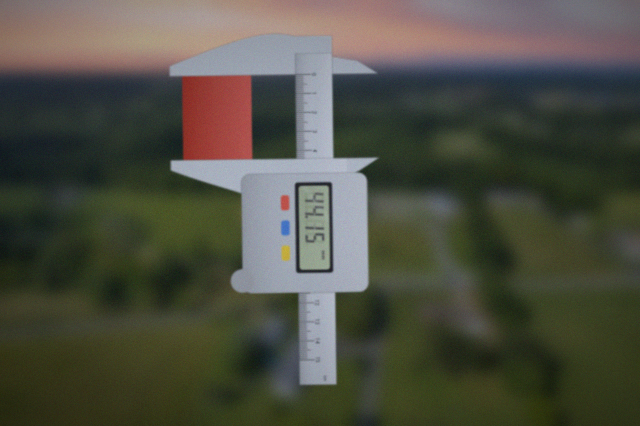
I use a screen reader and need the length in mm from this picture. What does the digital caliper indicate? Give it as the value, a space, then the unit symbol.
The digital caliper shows 44.15 mm
